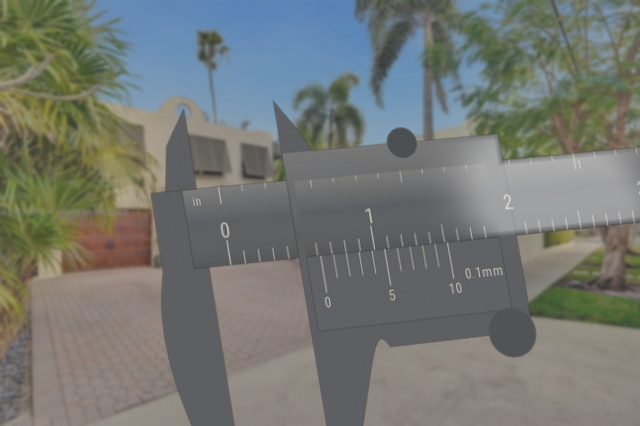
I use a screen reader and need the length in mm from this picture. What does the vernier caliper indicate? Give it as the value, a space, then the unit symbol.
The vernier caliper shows 6.2 mm
